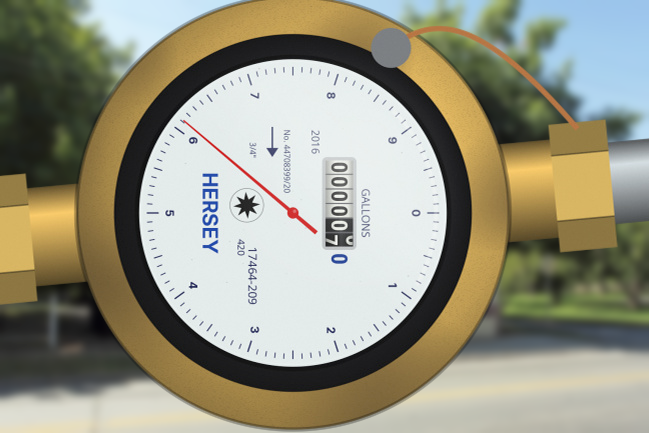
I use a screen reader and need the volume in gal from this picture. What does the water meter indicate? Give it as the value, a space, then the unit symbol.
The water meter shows 66.1 gal
